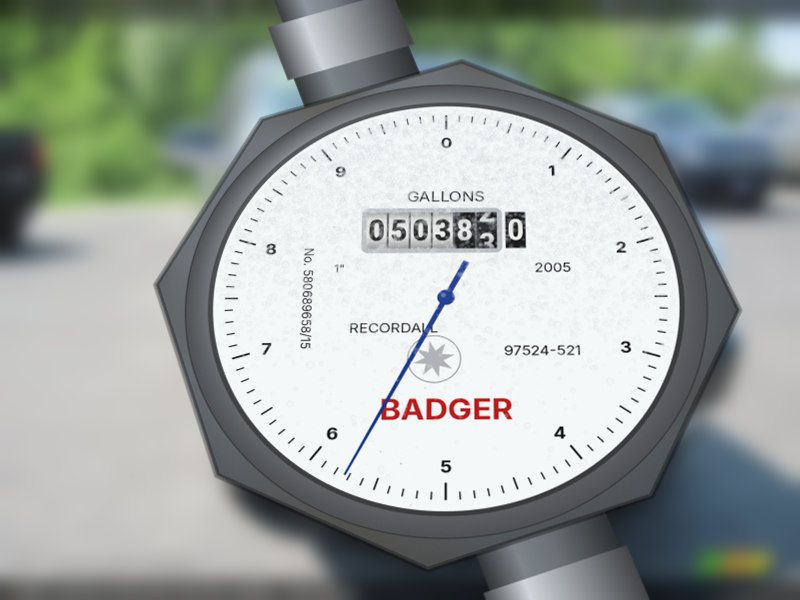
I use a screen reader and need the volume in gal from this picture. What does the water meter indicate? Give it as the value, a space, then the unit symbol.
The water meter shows 503825.7 gal
